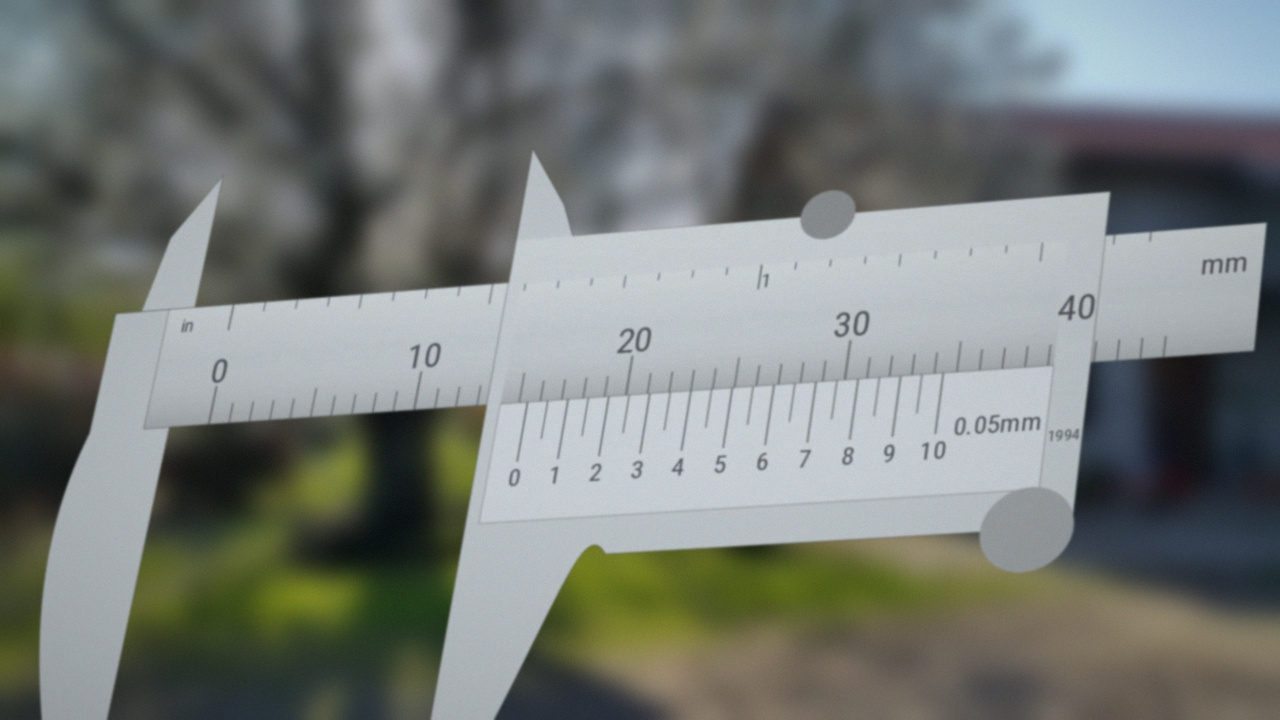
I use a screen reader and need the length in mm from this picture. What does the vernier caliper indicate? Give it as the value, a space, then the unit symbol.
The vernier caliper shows 15.4 mm
